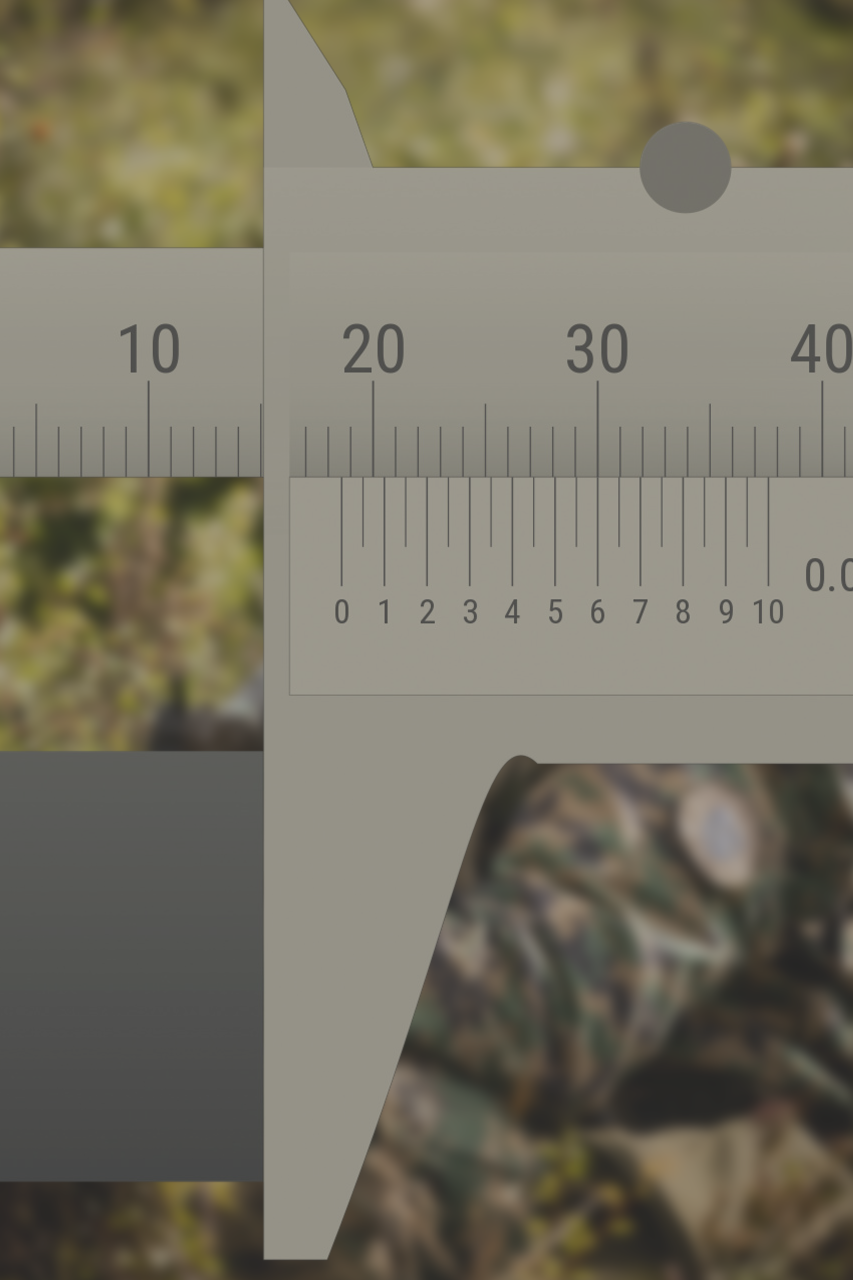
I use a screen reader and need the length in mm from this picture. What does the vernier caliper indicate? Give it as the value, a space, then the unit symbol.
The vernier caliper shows 18.6 mm
